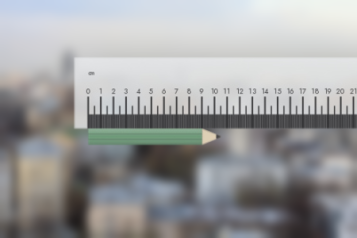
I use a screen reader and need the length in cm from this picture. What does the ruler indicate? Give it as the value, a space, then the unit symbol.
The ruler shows 10.5 cm
